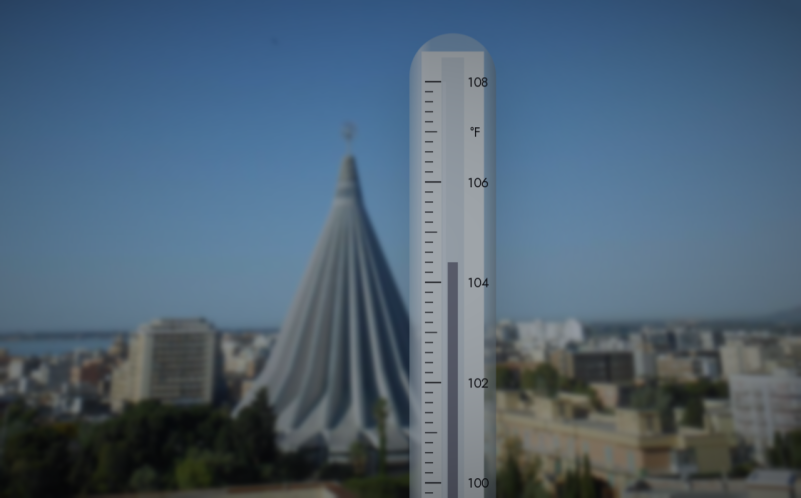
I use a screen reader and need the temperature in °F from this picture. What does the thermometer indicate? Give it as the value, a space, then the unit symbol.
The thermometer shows 104.4 °F
